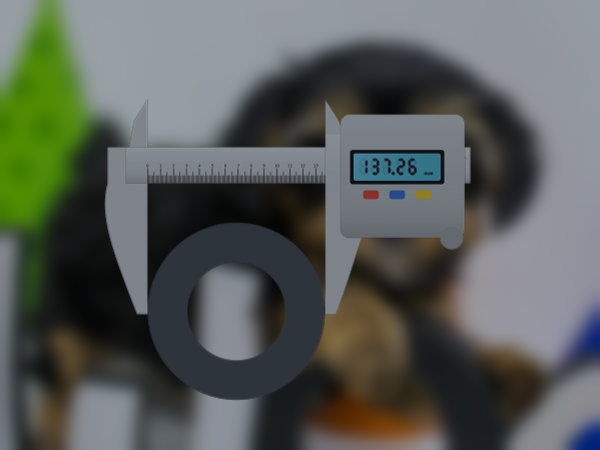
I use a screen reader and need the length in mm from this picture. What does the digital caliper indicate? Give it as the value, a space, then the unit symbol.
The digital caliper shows 137.26 mm
